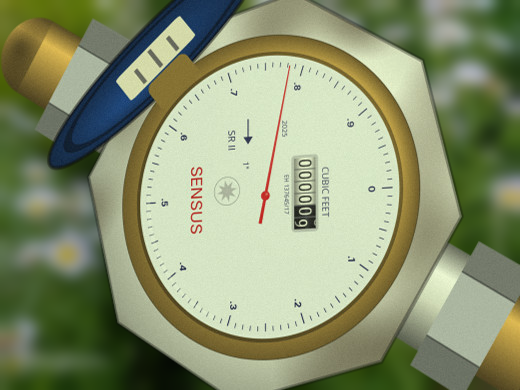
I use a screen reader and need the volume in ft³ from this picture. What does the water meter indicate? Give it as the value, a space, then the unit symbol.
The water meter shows 8.78 ft³
